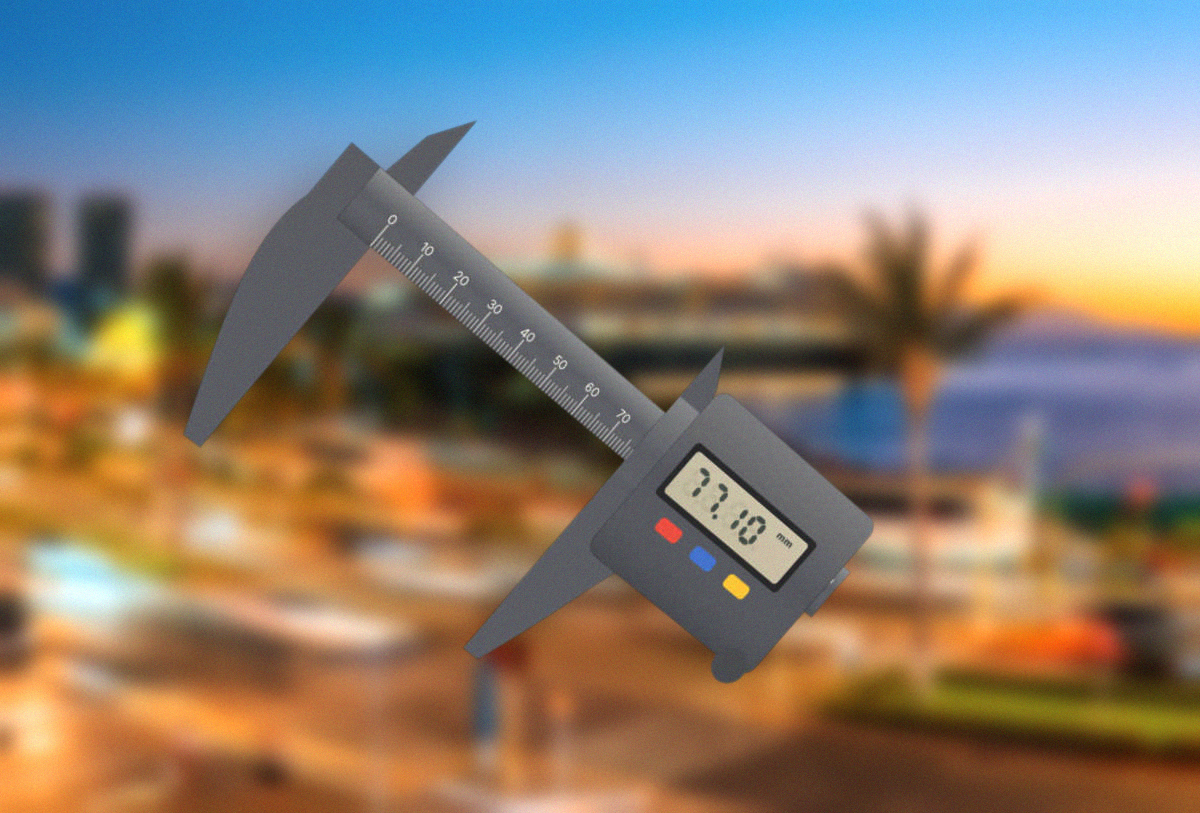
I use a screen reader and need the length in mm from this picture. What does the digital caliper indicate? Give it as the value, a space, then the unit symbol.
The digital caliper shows 77.10 mm
